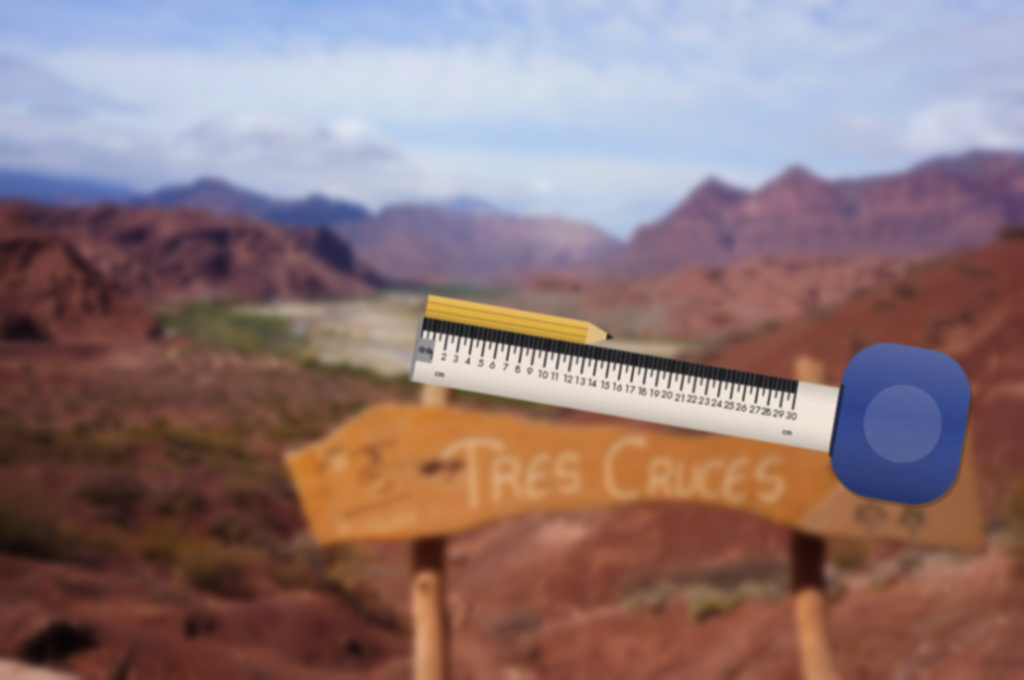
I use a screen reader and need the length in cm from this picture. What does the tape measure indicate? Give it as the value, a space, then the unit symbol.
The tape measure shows 15 cm
